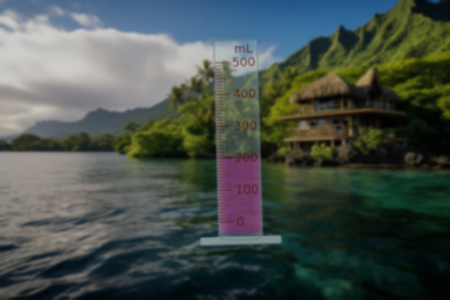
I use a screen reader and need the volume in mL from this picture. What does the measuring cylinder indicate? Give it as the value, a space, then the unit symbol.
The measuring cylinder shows 200 mL
